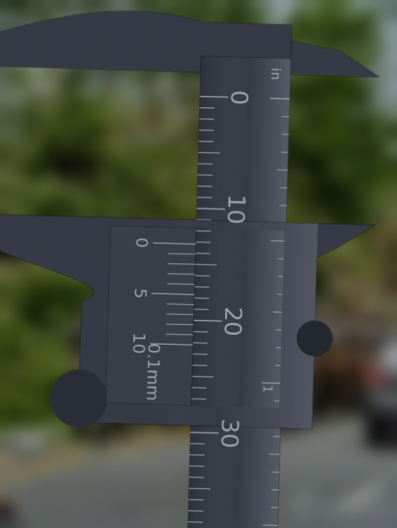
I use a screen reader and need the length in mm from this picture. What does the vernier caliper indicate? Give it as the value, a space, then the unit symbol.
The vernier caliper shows 13.2 mm
